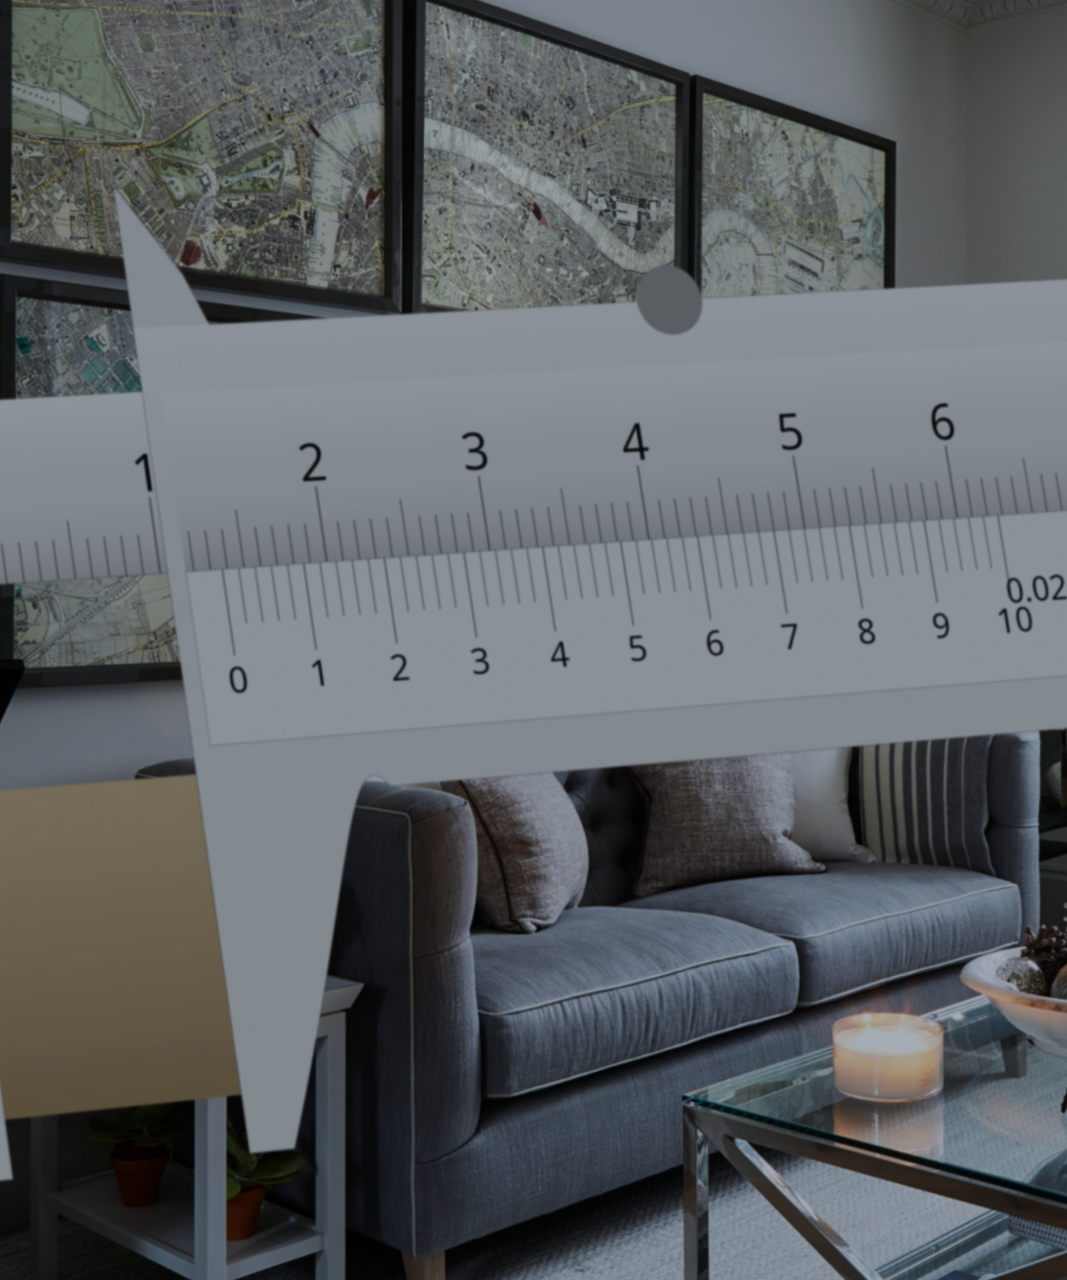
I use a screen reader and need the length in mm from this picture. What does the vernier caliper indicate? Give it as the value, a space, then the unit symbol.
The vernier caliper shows 13.7 mm
